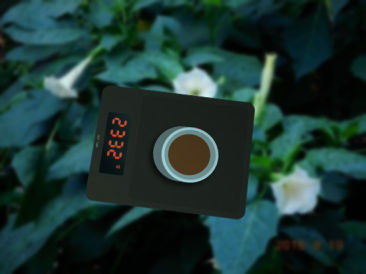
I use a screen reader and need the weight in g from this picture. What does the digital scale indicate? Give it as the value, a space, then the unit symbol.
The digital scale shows 2332 g
